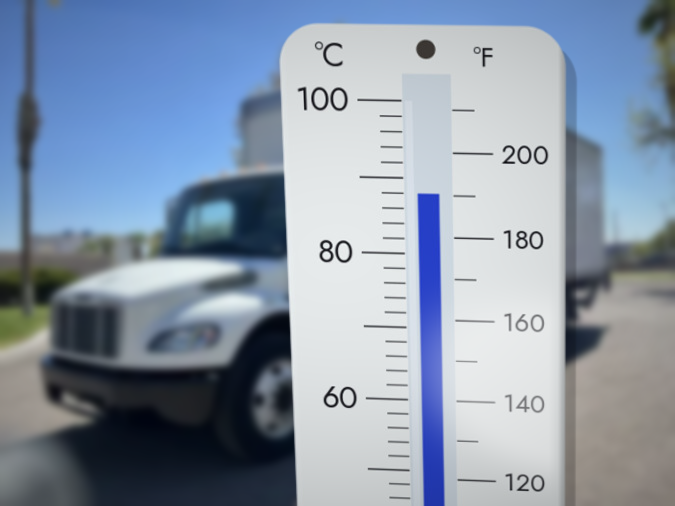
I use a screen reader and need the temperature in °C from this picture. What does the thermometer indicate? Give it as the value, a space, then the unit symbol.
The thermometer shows 88 °C
